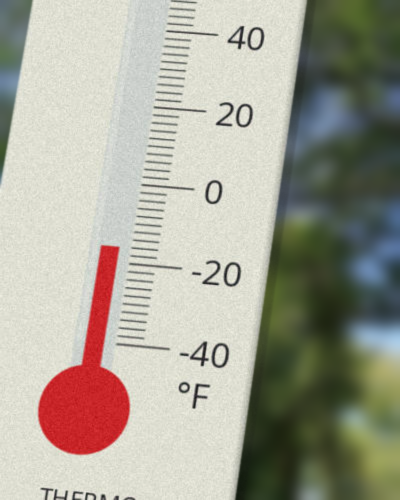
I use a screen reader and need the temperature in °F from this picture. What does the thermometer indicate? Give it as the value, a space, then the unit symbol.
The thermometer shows -16 °F
